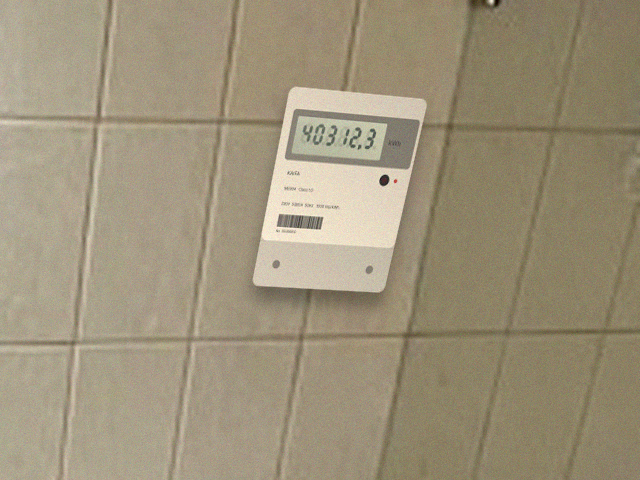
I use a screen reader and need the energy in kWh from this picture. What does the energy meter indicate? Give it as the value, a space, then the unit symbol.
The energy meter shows 40312.3 kWh
